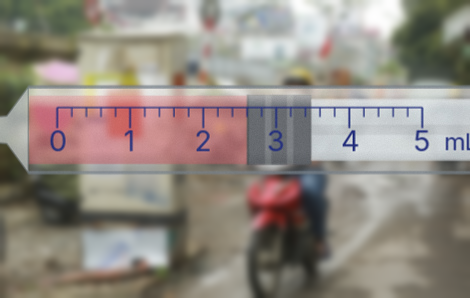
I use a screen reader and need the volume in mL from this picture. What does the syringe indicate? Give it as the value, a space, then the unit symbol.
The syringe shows 2.6 mL
